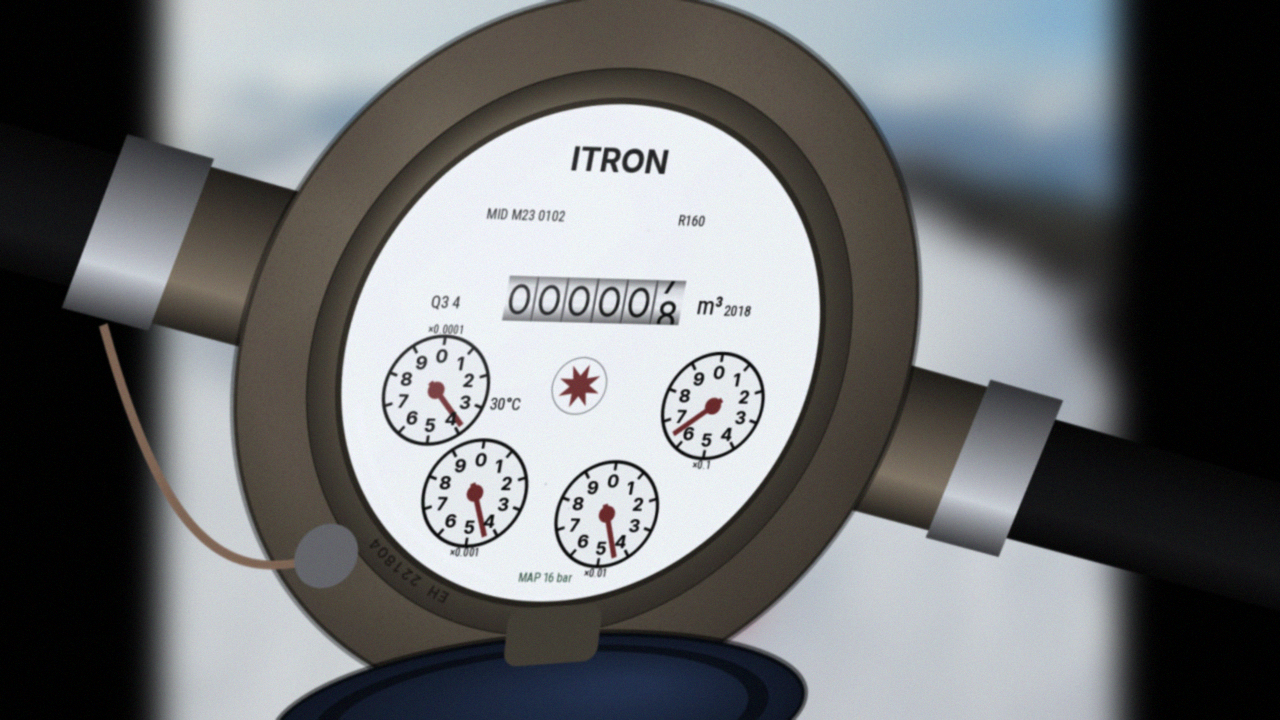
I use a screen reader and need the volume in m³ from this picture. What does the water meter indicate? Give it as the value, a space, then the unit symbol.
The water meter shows 7.6443 m³
